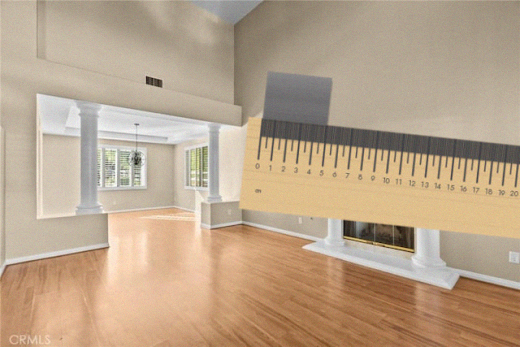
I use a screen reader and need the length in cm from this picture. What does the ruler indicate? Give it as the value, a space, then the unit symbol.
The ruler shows 5 cm
